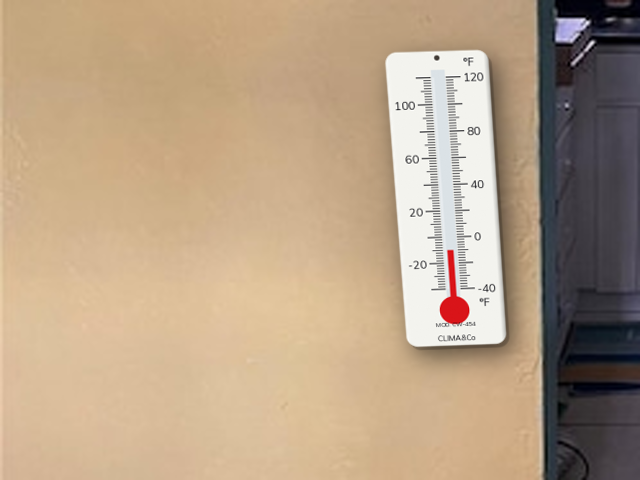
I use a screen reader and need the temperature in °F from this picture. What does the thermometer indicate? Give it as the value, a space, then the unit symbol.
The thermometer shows -10 °F
